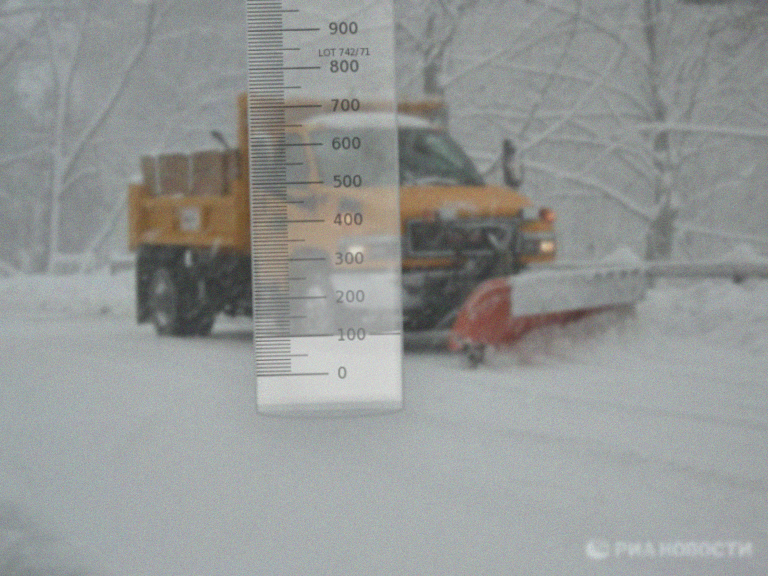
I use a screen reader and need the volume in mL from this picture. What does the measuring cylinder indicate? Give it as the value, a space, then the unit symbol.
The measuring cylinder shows 100 mL
